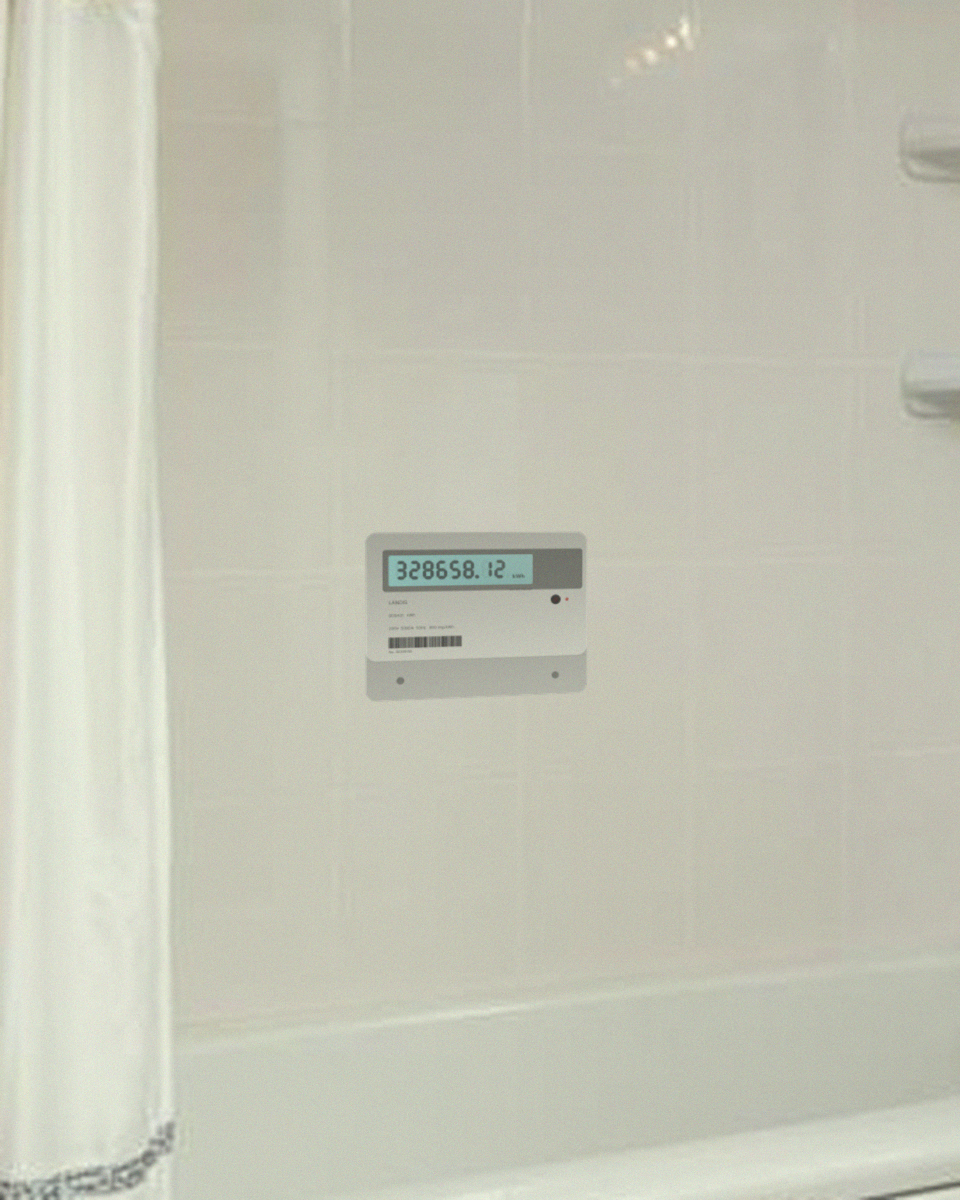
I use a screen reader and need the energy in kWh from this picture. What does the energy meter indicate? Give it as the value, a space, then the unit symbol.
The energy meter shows 328658.12 kWh
